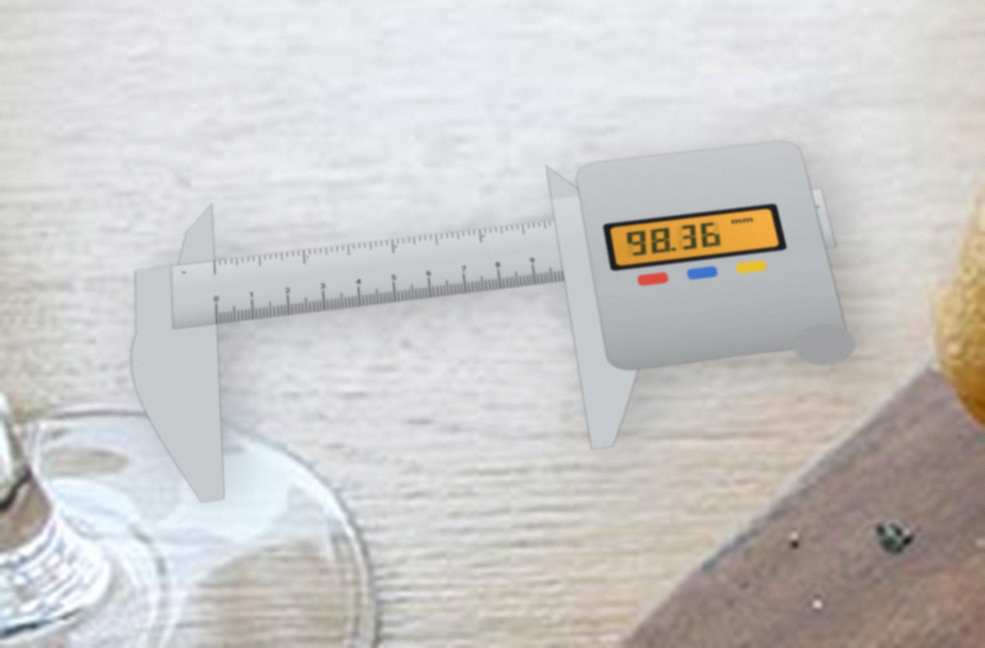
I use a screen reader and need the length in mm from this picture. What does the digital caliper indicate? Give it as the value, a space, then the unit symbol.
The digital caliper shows 98.36 mm
